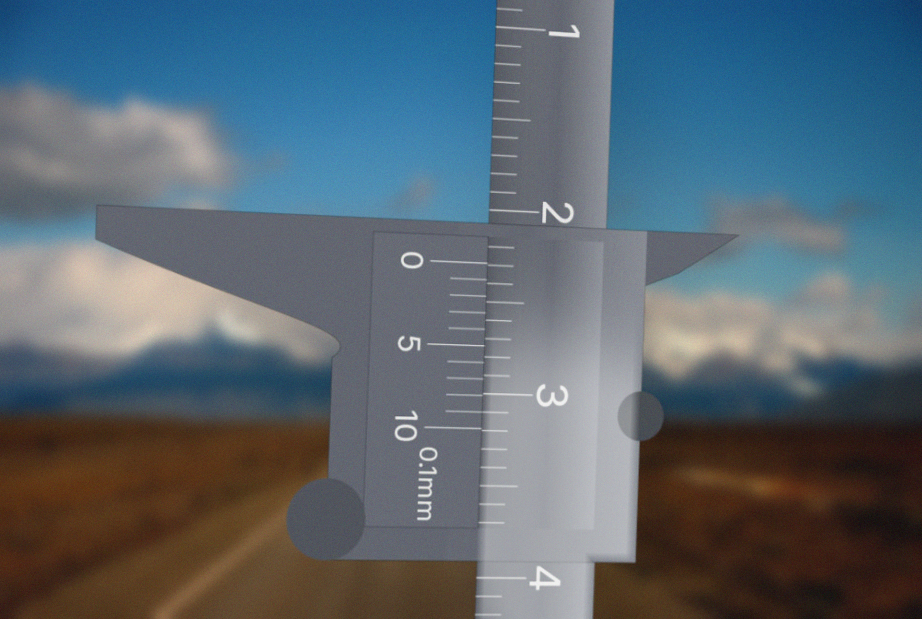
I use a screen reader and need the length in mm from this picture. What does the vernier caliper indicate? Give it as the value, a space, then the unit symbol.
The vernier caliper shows 22.9 mm
